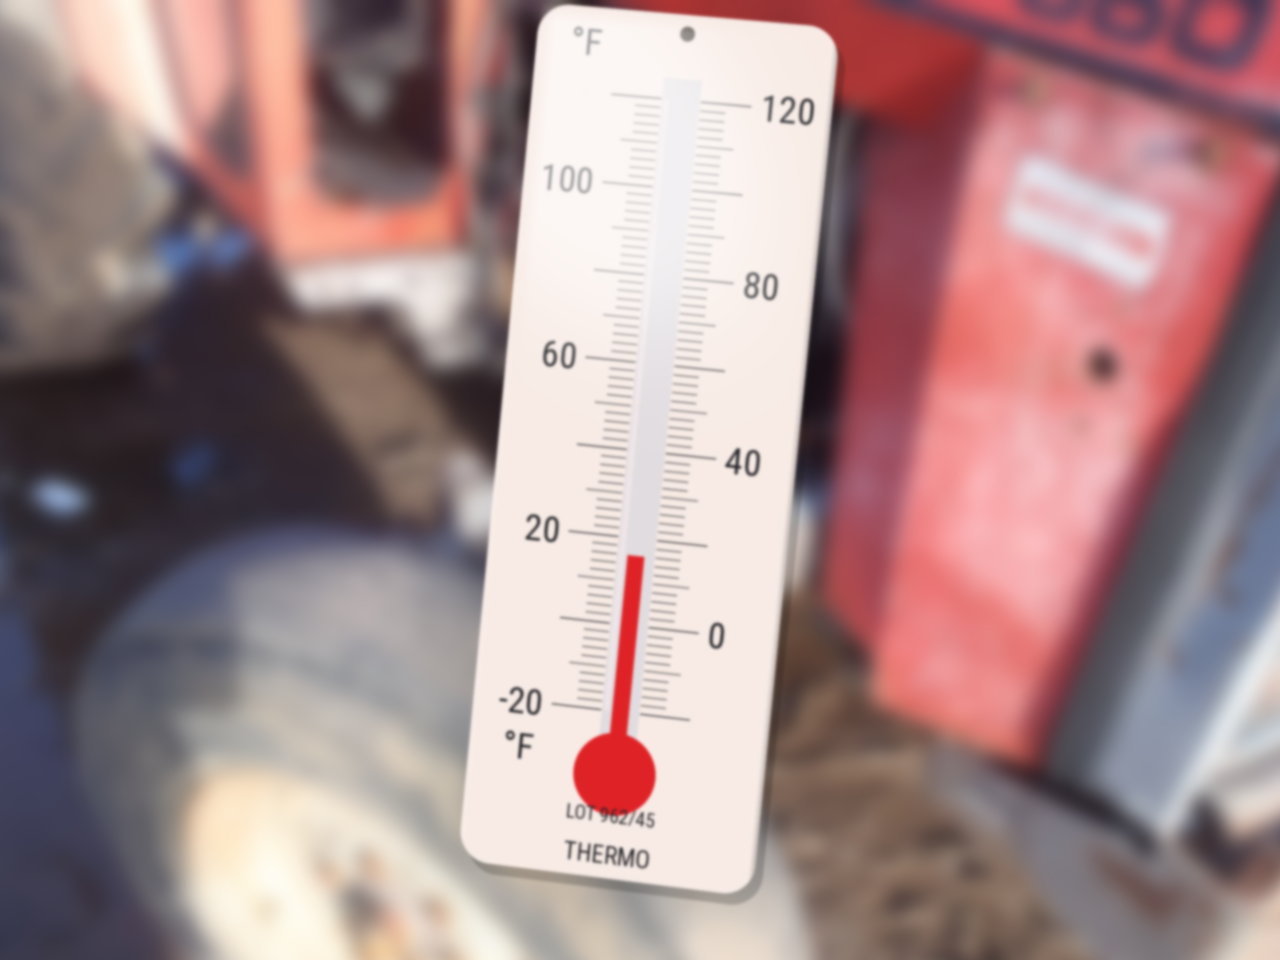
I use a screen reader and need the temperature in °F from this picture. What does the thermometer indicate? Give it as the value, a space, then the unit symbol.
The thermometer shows 16 °F
